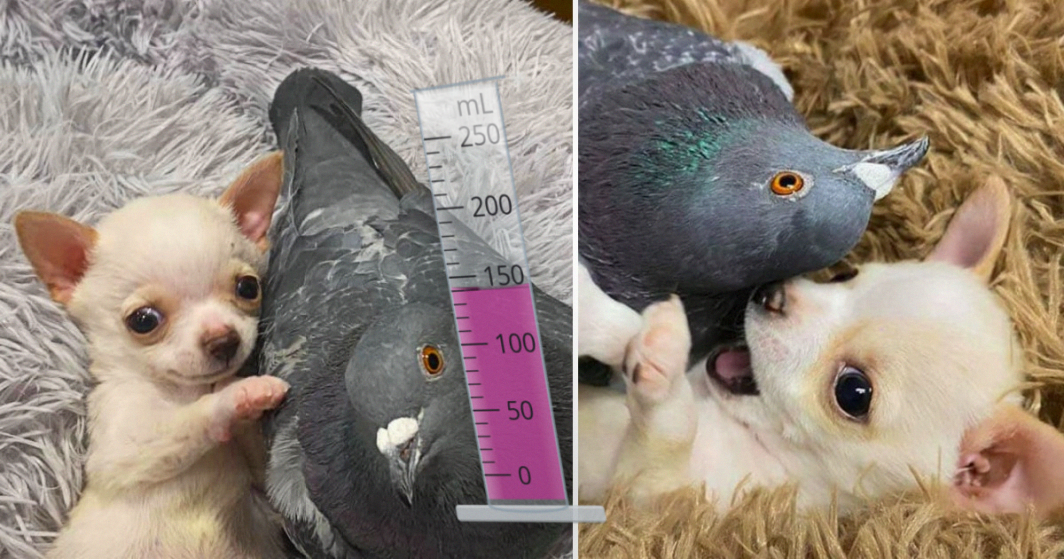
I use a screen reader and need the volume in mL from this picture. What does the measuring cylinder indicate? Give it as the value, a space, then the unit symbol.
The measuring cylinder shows 140 mL
